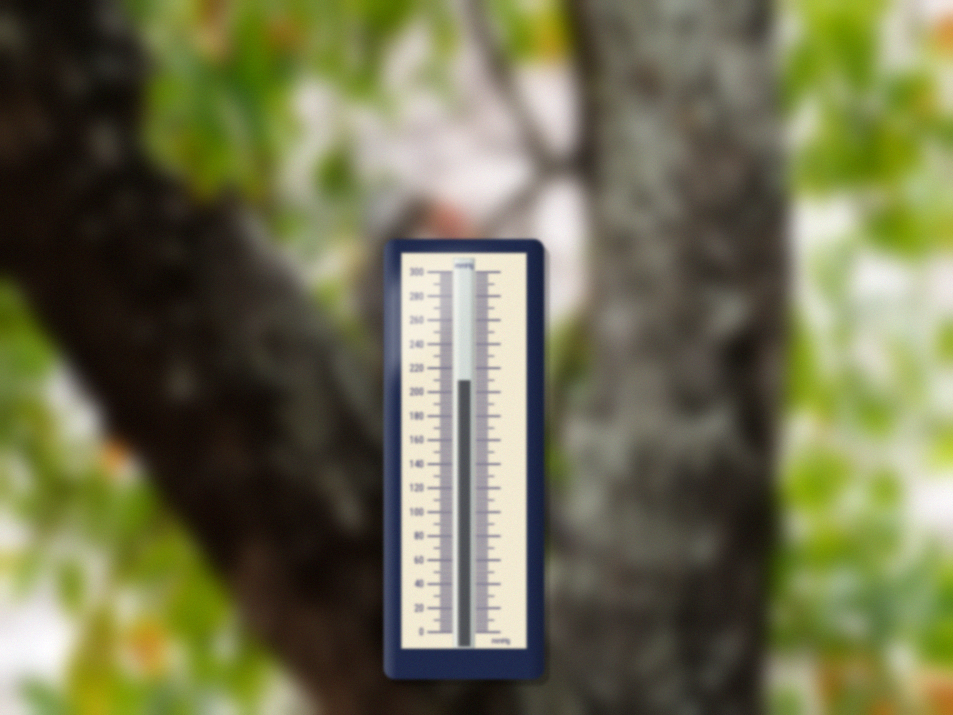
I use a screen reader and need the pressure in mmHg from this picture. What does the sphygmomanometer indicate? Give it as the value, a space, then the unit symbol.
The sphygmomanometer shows 210 mmHg
